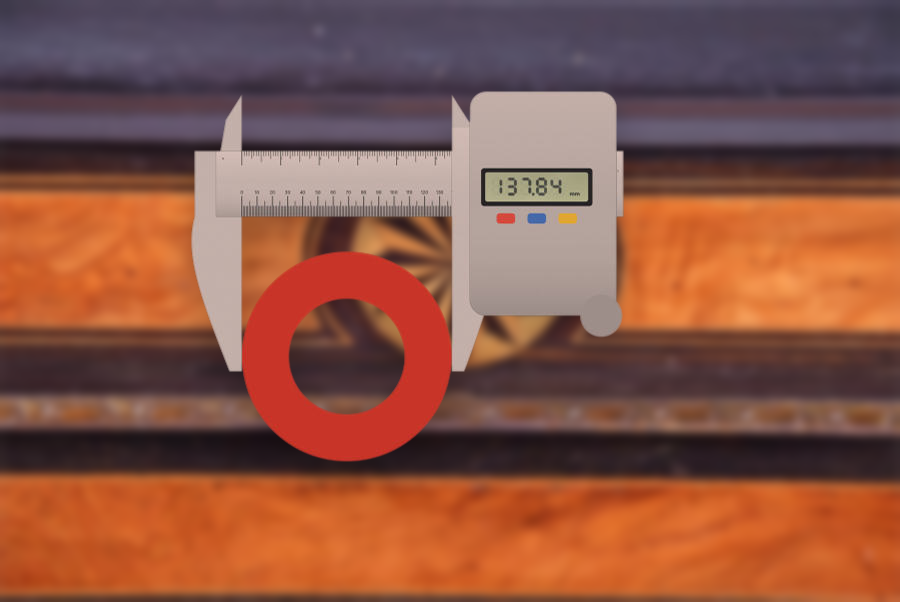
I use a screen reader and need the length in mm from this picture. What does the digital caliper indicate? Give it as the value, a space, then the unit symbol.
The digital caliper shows 137.84 mm
